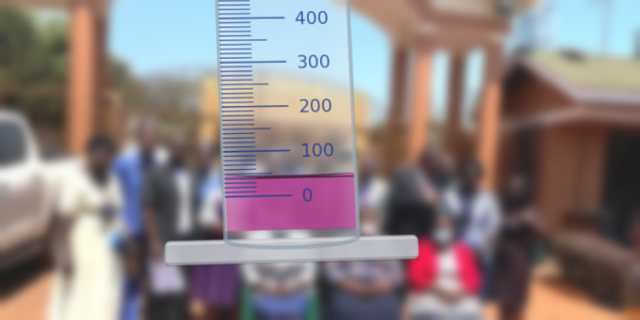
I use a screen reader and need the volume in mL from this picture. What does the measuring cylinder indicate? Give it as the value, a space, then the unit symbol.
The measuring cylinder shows 40 mL
